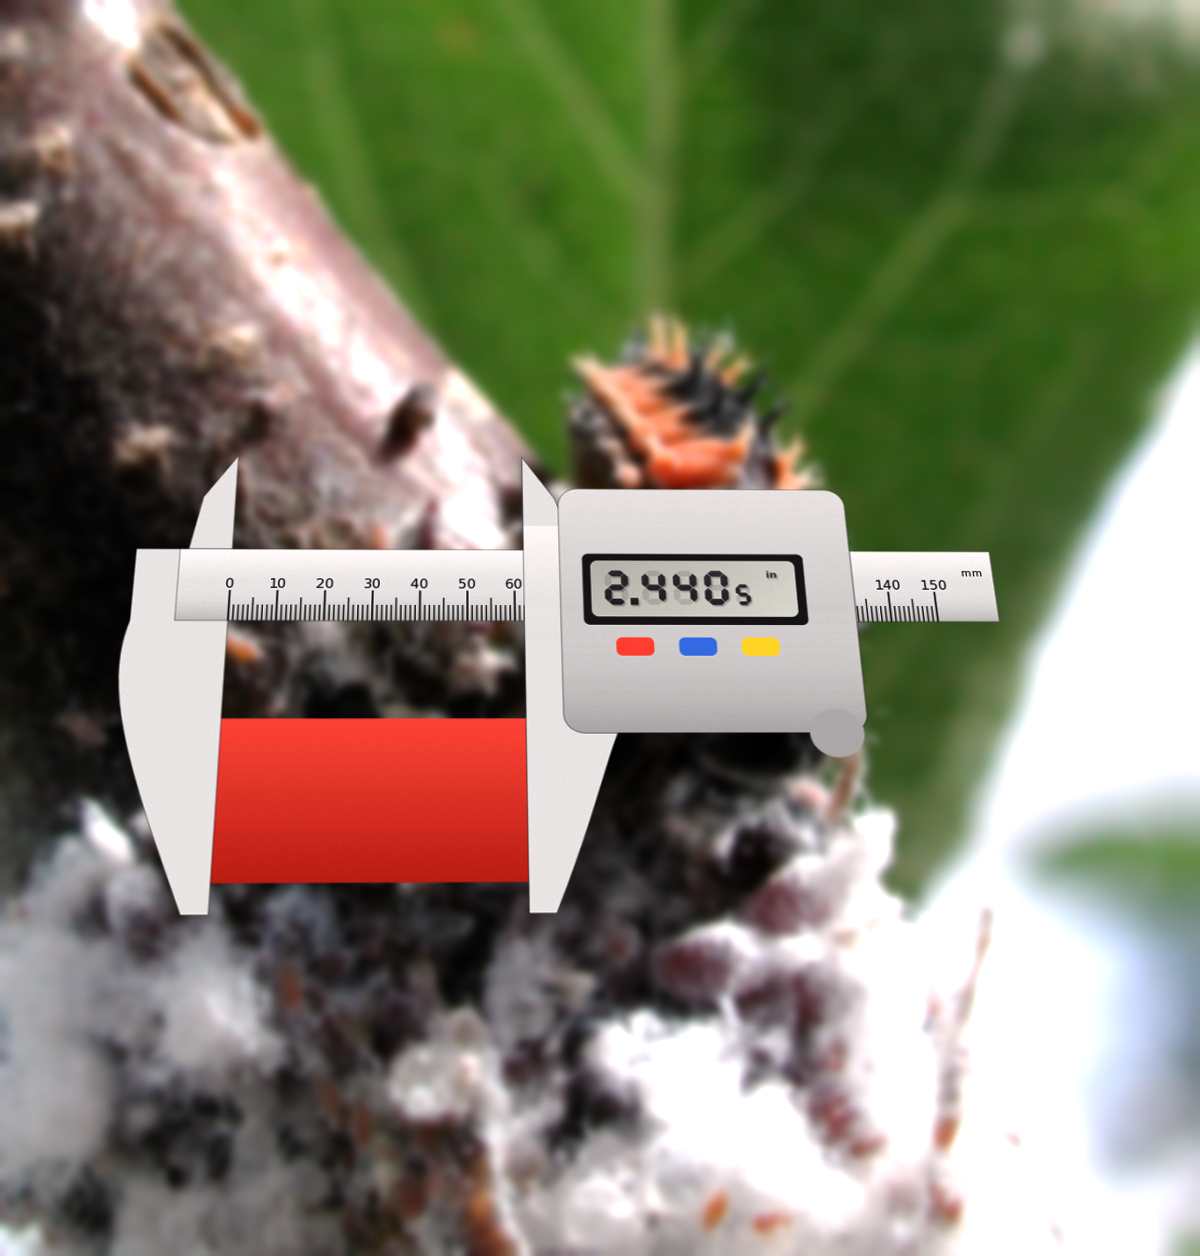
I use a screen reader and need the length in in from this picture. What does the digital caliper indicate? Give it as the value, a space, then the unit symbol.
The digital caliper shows 2.4405 in
